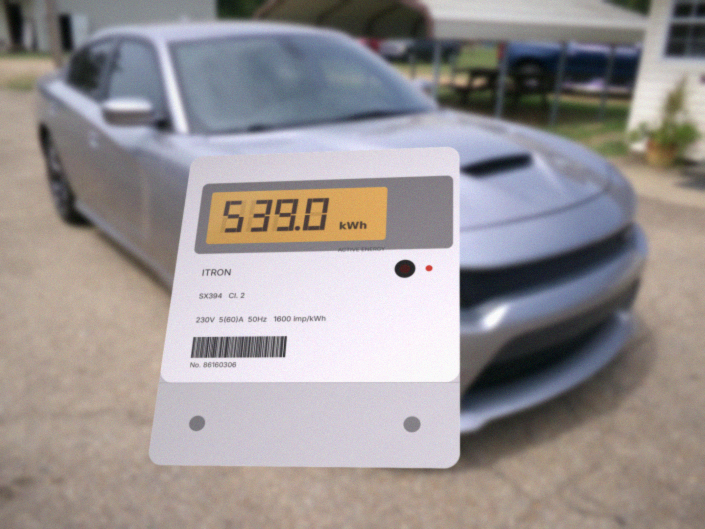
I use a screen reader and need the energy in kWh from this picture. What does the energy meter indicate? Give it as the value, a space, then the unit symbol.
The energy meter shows 539.0 kWh
